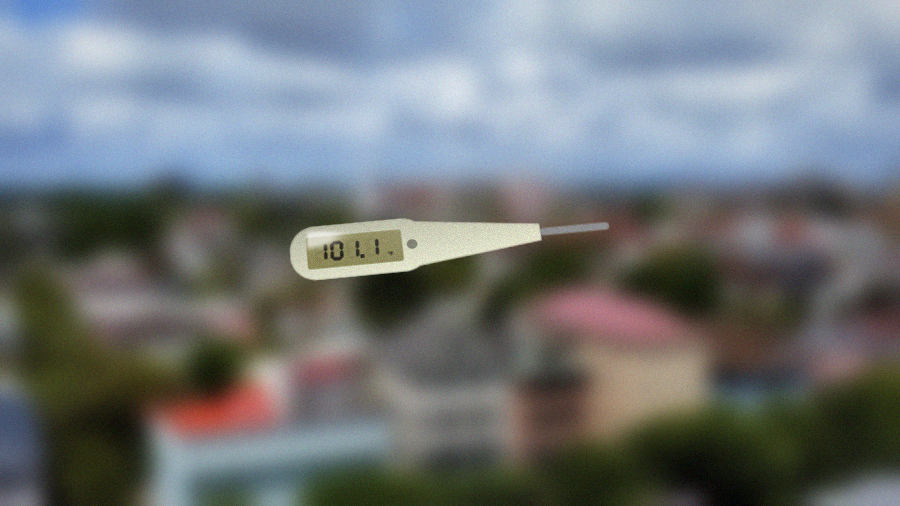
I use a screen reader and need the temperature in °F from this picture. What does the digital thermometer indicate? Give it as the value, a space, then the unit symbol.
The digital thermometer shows 101.1 °F
